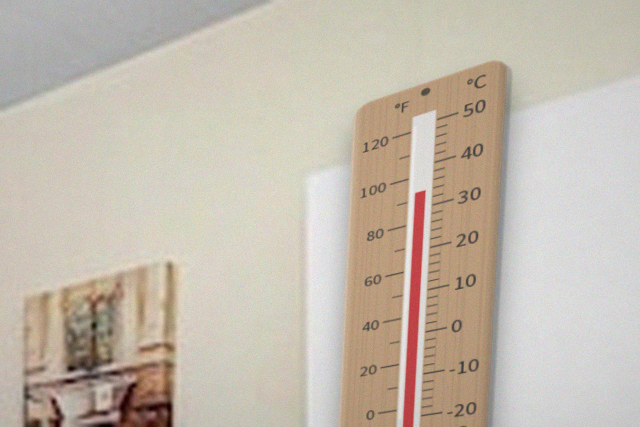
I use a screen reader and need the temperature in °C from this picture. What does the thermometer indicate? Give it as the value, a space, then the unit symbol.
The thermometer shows 34 °C
